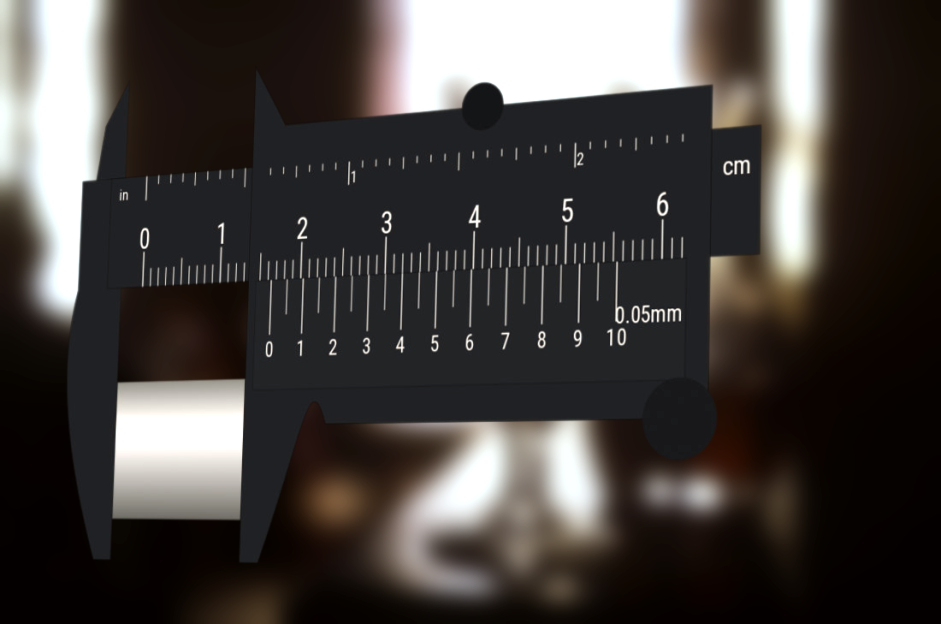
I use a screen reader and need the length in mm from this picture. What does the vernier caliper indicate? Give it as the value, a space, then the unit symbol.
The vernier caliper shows 16.4 mm
